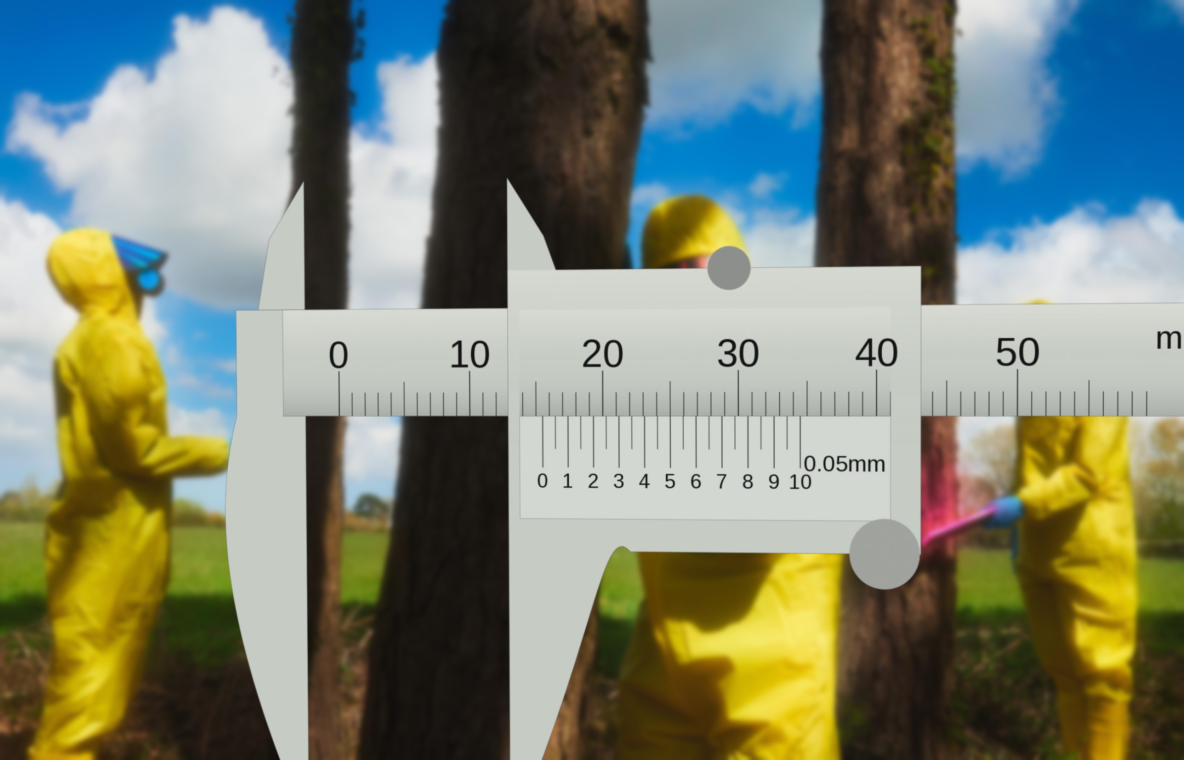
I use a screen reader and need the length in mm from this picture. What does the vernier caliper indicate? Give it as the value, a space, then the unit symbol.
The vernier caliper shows 15.5 mm
